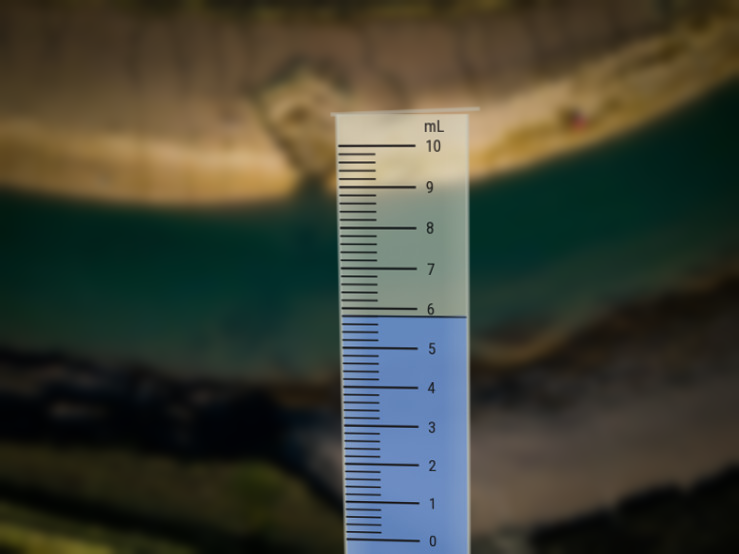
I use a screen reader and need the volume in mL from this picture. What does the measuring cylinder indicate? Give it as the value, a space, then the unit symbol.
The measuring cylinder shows 5.8 mL
